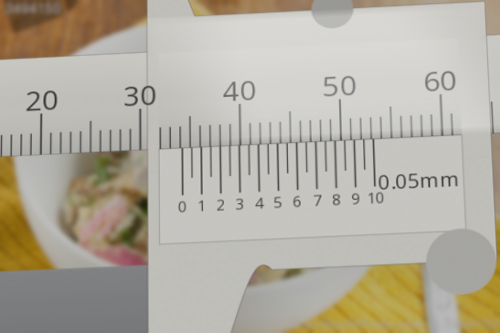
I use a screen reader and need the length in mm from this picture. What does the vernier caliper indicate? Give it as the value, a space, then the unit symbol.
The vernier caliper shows 34.2 mm
